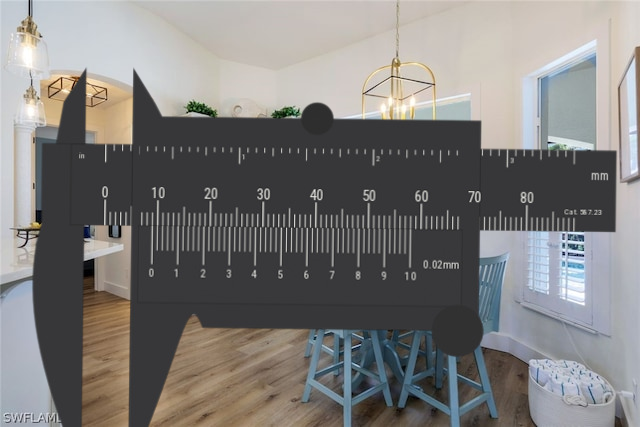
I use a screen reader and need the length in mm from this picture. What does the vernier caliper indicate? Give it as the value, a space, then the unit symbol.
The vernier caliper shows 9.0 mm
